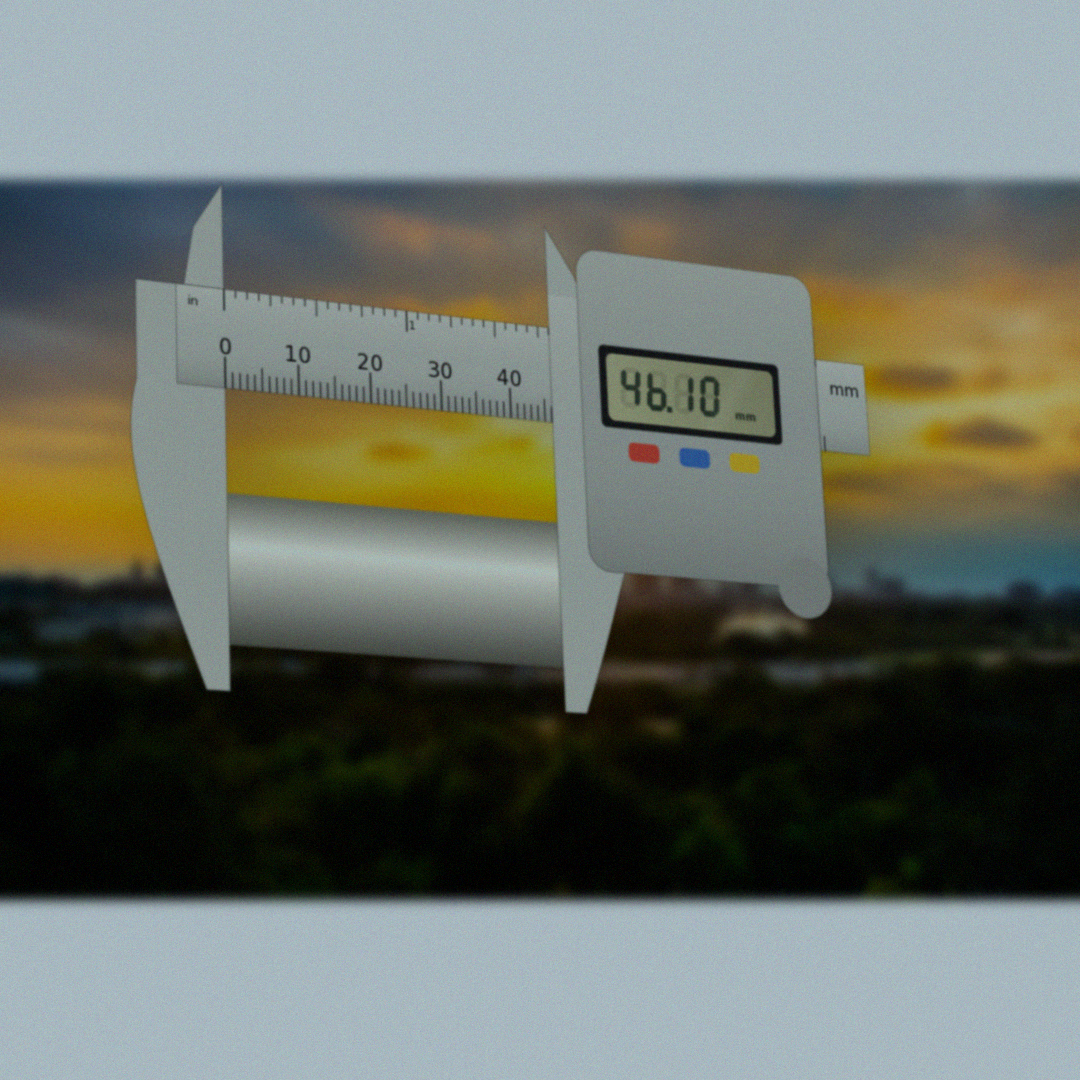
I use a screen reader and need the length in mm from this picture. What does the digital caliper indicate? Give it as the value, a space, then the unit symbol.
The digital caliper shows 46.10 mm
